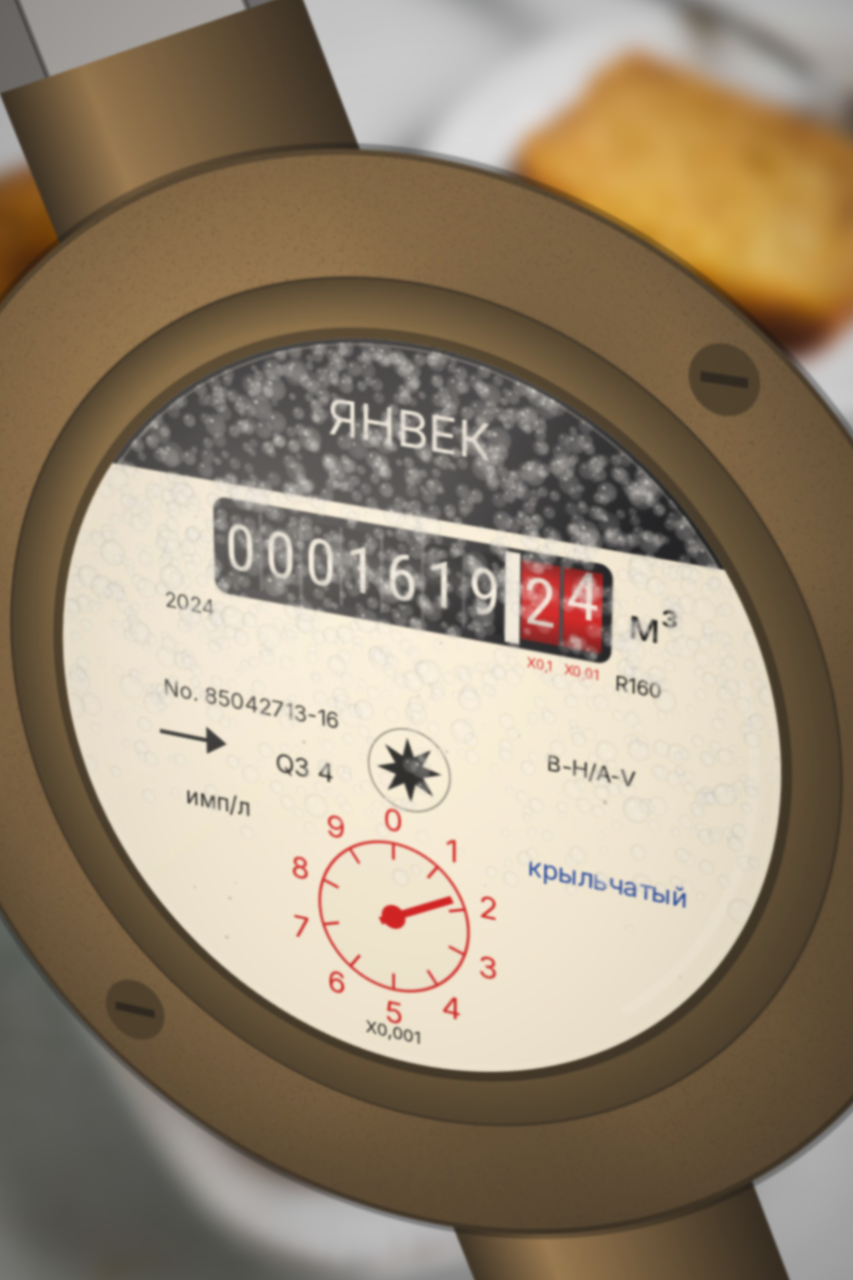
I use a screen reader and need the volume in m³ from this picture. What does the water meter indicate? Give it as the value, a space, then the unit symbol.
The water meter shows 1619.241 m³
